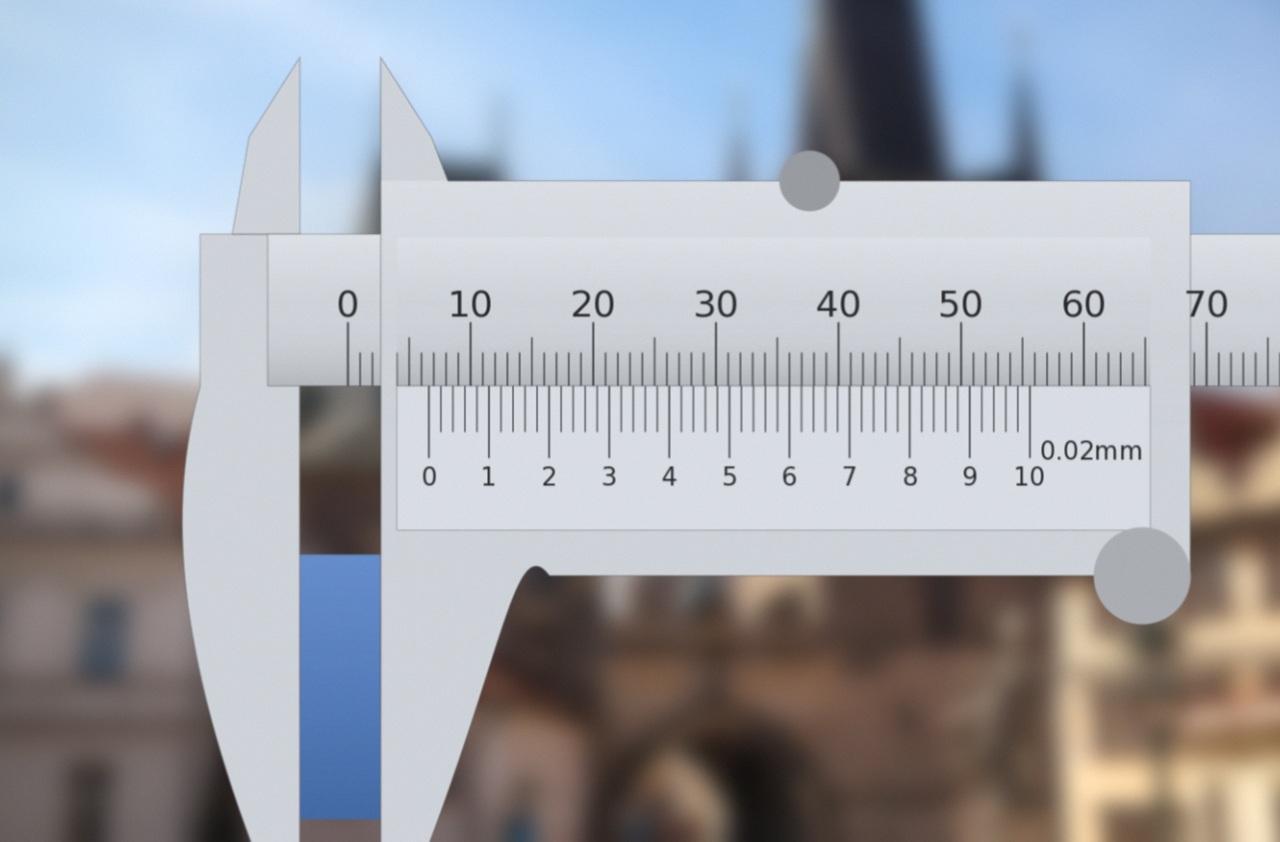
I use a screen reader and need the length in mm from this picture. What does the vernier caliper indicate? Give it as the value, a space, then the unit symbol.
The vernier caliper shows 6.6 mm
